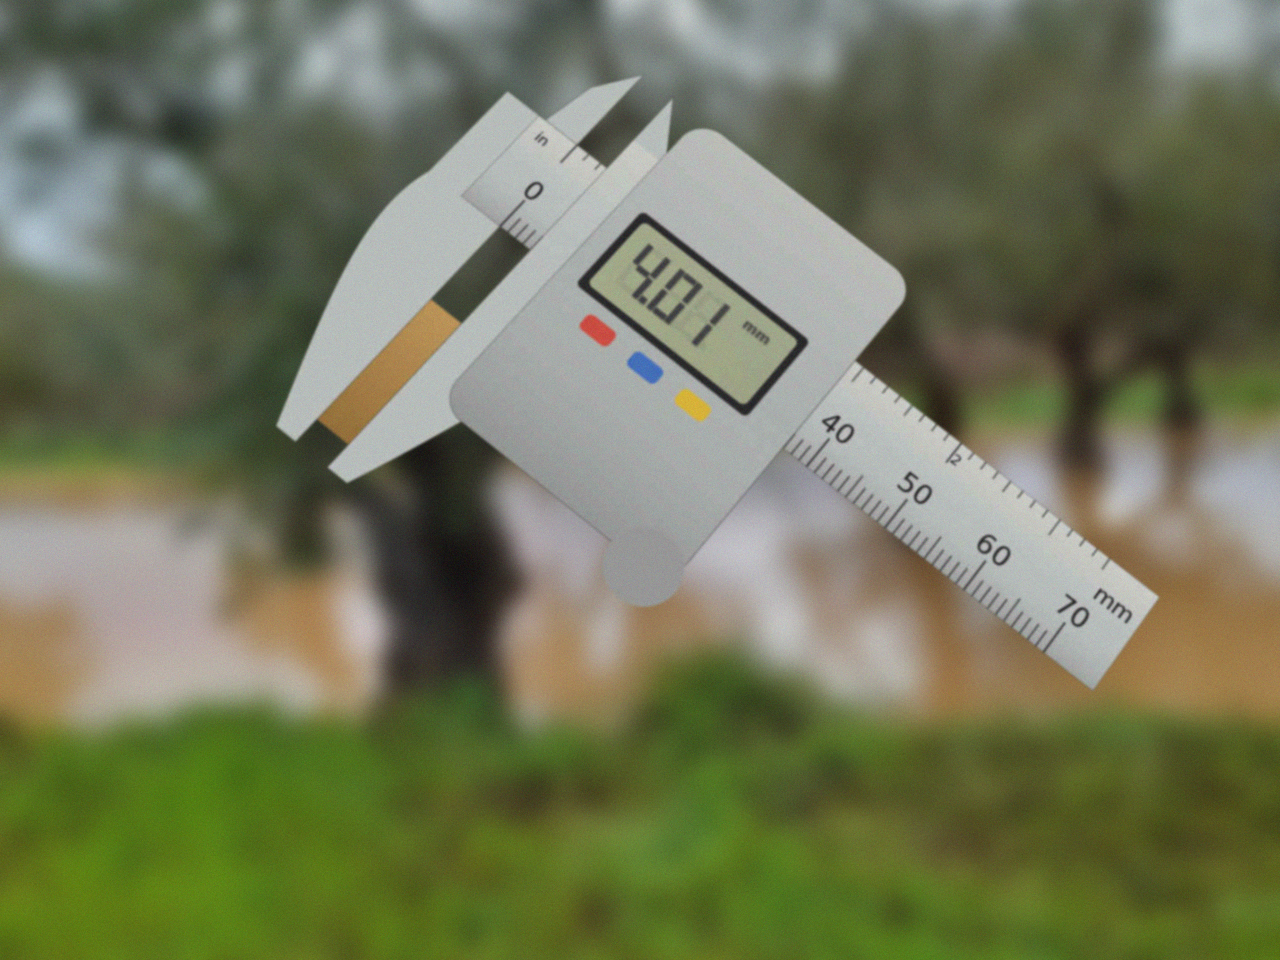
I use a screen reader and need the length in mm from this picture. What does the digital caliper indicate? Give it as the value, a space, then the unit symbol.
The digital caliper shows 4.01 mm
